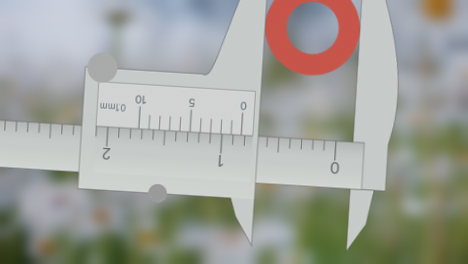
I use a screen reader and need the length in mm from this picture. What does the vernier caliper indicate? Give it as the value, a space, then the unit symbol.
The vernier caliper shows 8.3 mm
